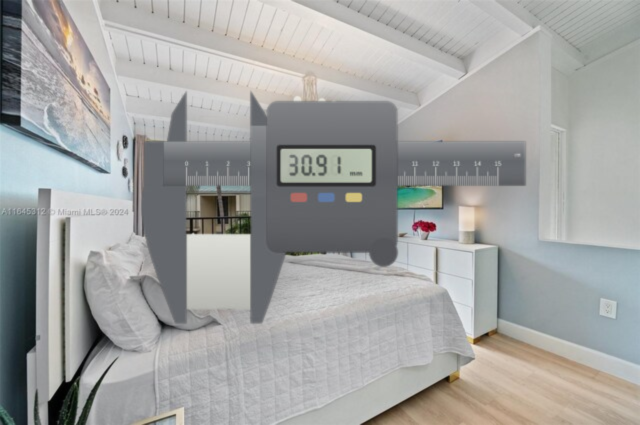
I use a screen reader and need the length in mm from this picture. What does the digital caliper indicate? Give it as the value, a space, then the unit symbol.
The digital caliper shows 30.91 mm
